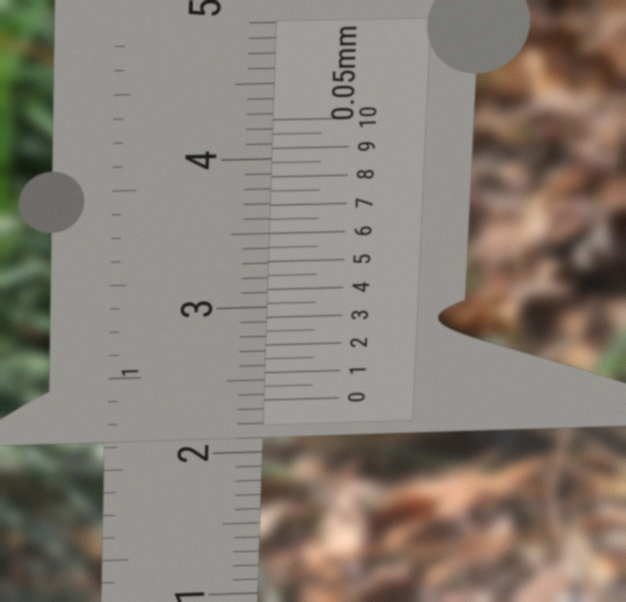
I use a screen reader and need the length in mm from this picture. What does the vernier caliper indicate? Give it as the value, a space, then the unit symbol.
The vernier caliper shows 23.6 mm
